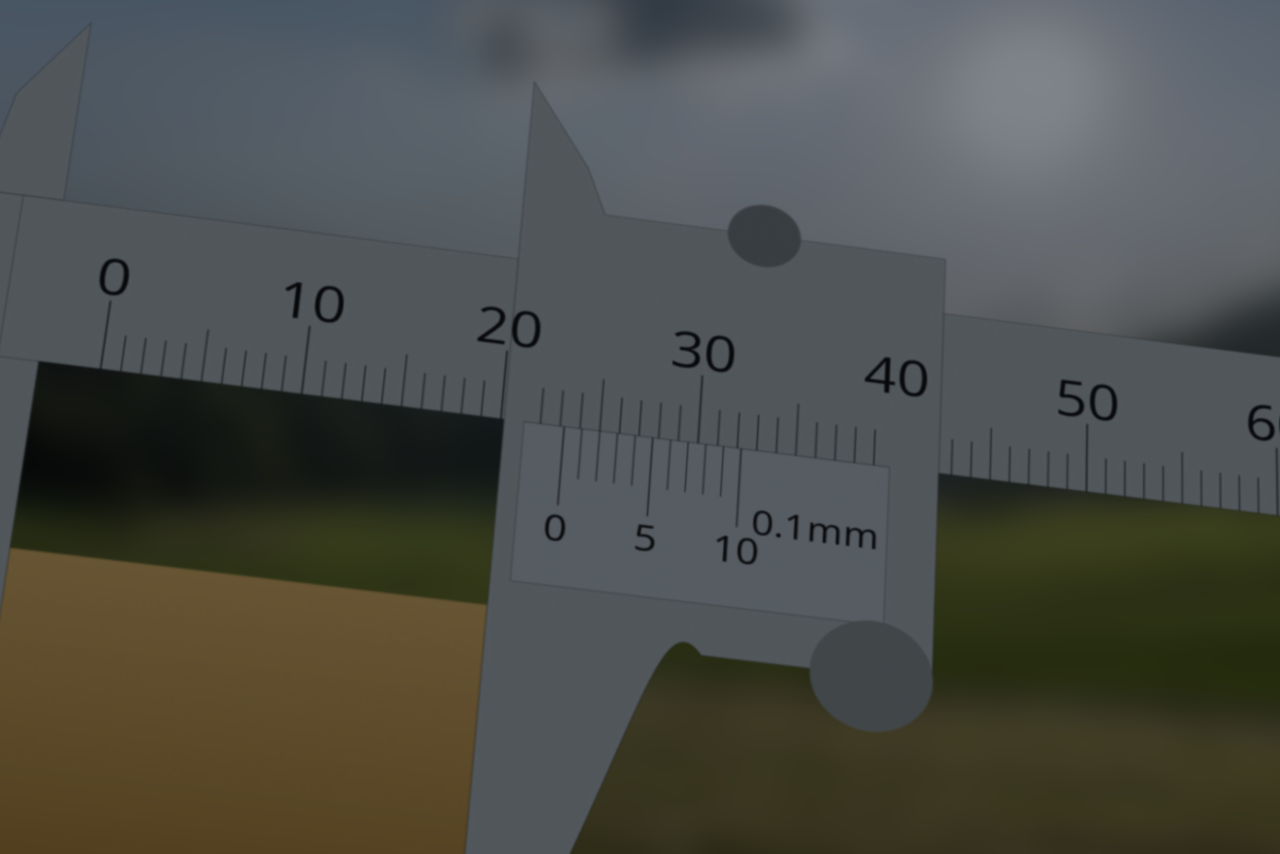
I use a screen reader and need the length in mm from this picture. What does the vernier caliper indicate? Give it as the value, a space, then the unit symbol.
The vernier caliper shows 23.2 mm
